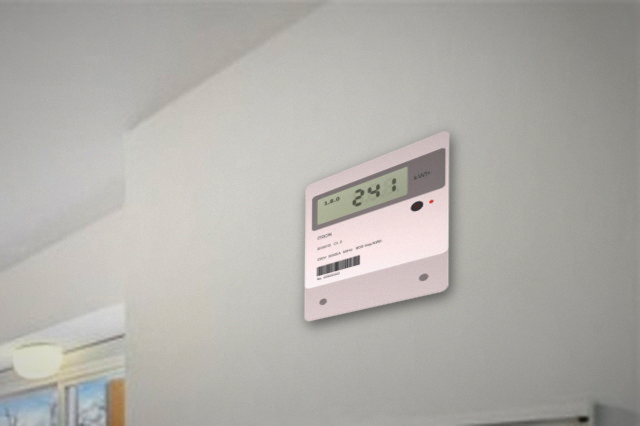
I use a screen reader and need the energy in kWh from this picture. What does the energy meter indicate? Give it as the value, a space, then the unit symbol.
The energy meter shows 241 kWh
